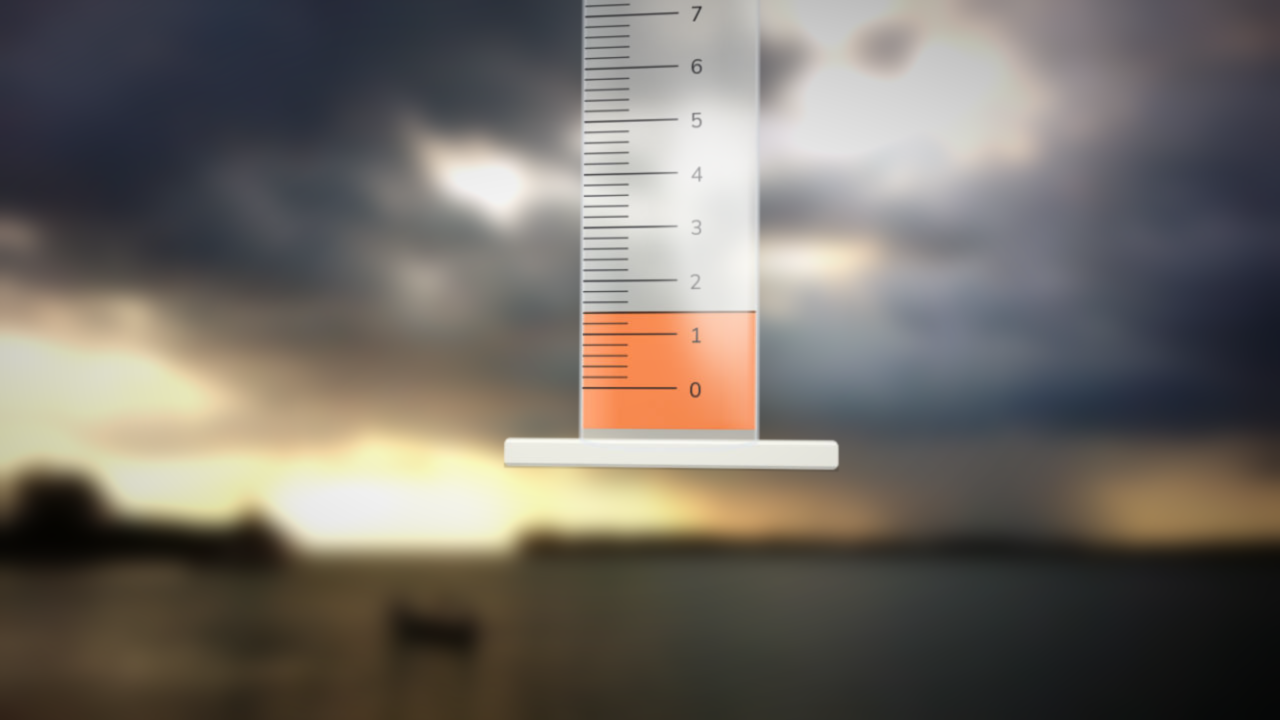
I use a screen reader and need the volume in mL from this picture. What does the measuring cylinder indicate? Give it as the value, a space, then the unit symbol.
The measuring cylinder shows 1.4 mL
